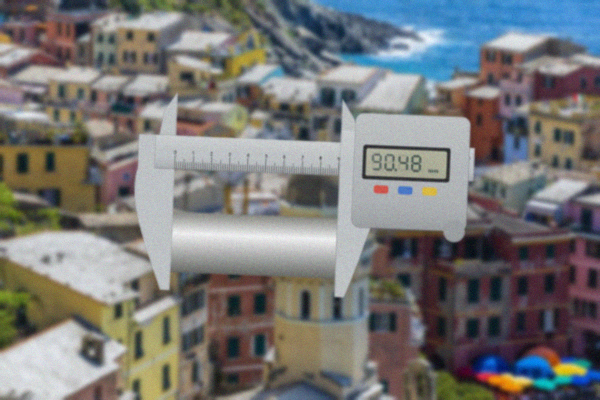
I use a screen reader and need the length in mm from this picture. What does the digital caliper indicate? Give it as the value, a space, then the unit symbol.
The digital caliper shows 90.48 mm
